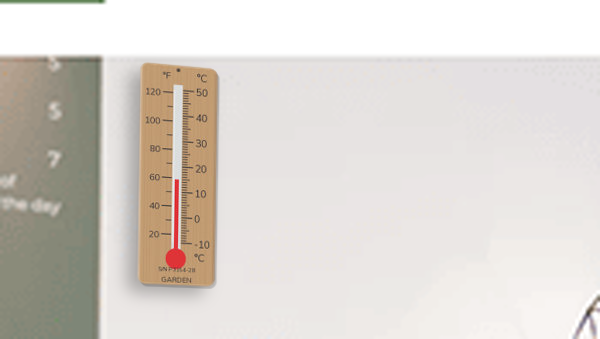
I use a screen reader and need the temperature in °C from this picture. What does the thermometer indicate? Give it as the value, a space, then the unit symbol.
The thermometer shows 15 °C
